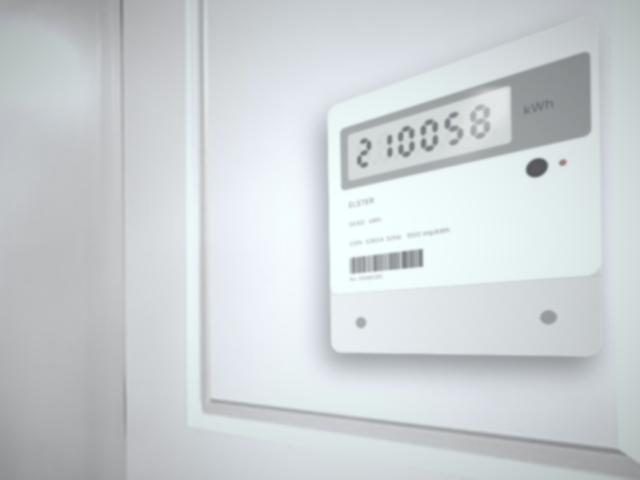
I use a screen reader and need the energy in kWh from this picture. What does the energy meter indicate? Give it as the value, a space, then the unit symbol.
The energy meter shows 210058 kWh
